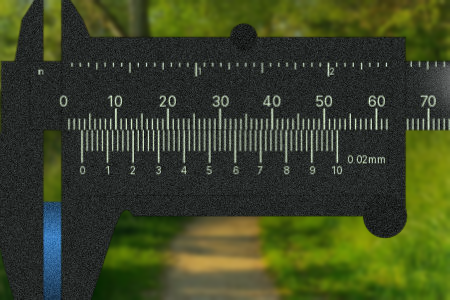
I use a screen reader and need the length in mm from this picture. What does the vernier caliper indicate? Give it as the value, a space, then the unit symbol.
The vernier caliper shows 3.5 mm
